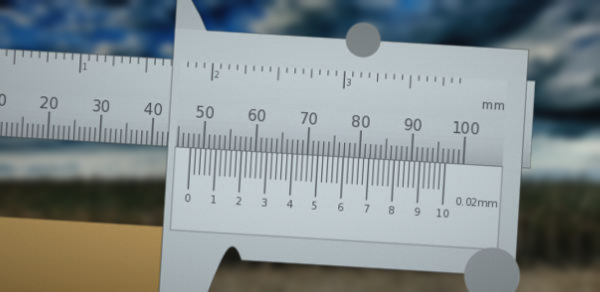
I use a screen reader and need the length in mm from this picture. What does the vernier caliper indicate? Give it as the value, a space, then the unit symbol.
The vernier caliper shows 47.5 mm
